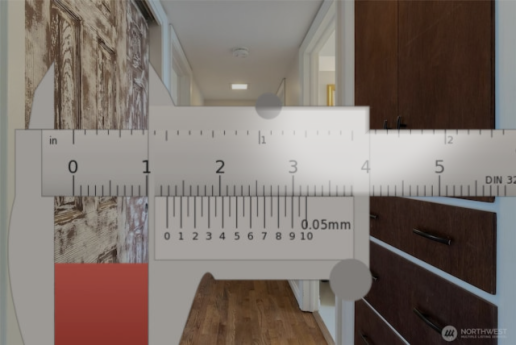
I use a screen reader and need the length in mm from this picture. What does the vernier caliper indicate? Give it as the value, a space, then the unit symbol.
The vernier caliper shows 12.8 mm
